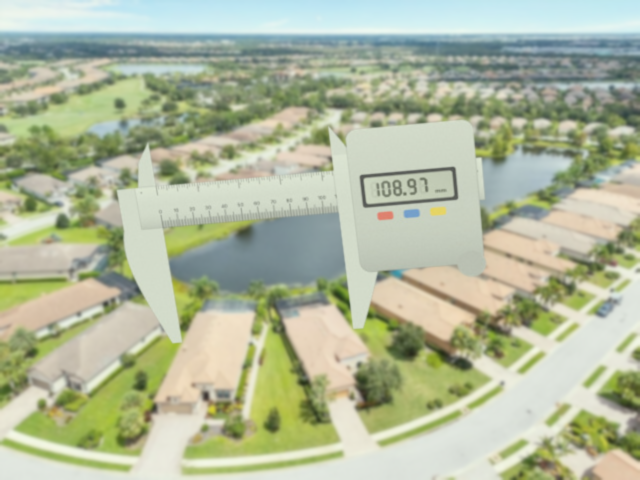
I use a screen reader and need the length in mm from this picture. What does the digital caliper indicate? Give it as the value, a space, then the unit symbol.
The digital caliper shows 108.97 mm
